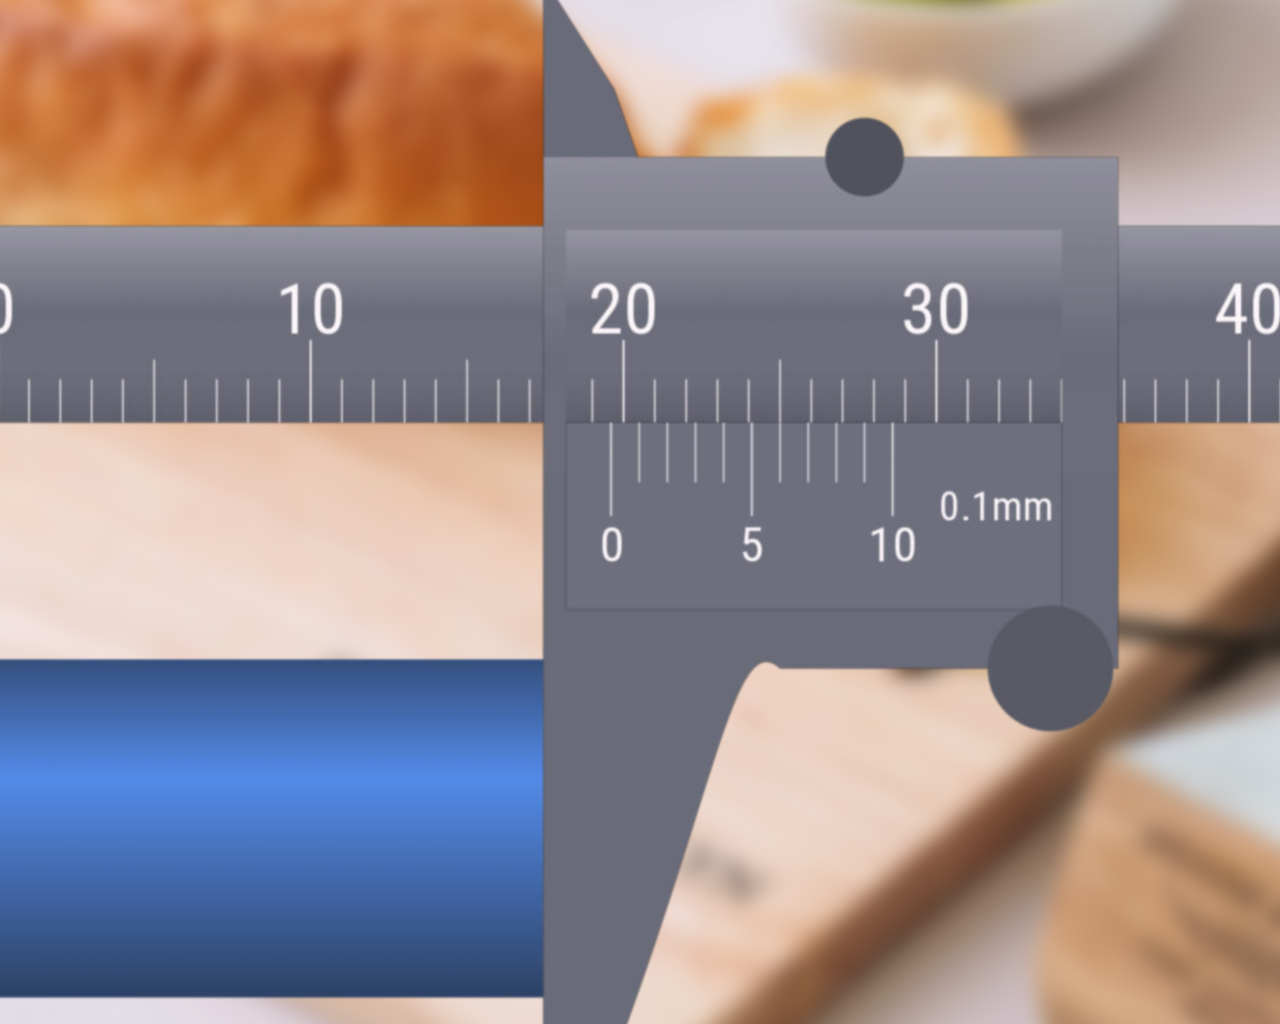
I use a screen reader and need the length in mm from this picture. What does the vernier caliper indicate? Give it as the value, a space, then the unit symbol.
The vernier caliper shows 19.6 mm
